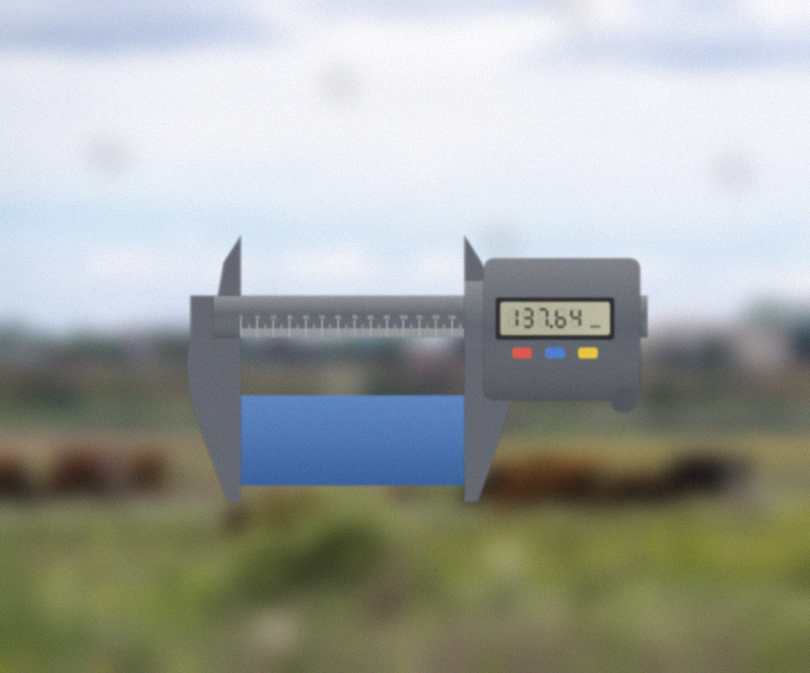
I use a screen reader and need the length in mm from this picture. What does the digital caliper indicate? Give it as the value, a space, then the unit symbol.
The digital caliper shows 137.64 mm
